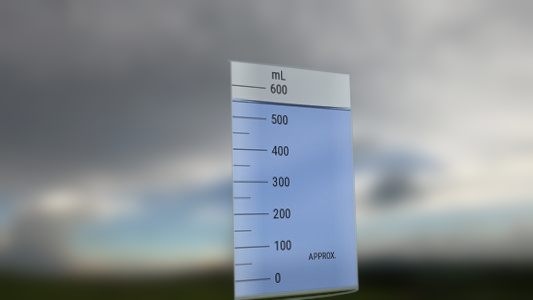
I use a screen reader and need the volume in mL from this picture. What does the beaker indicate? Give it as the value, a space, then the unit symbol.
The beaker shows 550 mL
